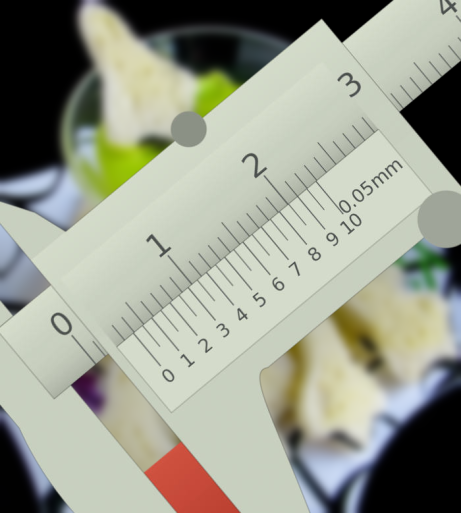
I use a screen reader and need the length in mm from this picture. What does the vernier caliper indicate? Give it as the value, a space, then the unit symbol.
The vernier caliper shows 3.9 mm
